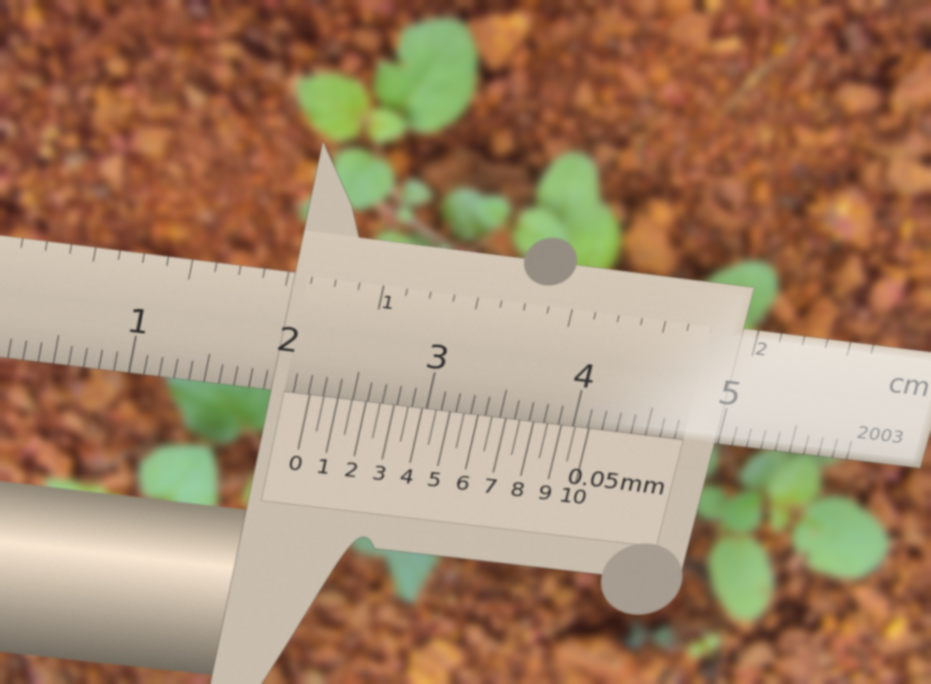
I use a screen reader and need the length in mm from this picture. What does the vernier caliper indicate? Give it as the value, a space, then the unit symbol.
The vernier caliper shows 22.1 mm
